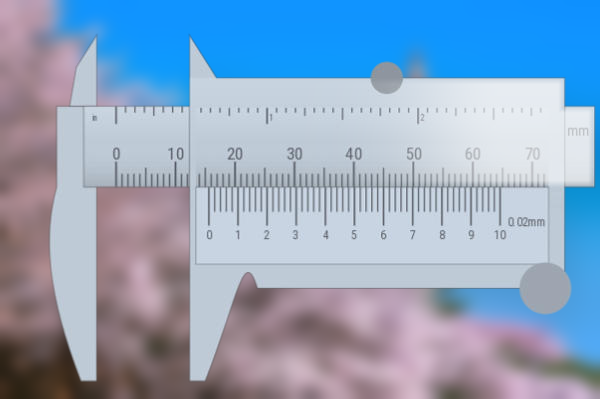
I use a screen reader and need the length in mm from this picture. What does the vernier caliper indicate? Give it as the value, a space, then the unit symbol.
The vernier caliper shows 15.6 mm
